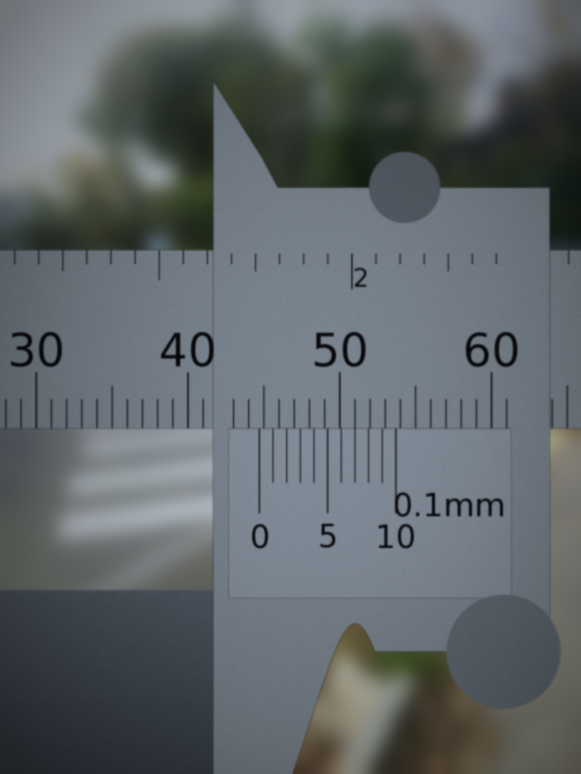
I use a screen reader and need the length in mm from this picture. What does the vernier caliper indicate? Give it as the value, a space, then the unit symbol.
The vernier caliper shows 44.7 mm
